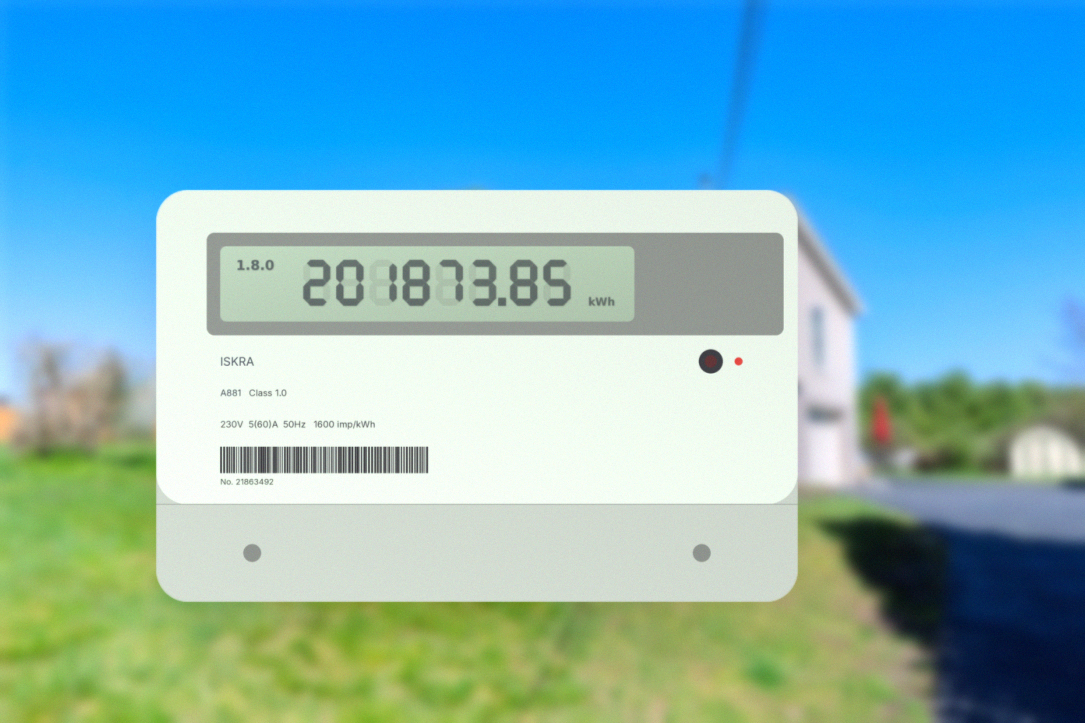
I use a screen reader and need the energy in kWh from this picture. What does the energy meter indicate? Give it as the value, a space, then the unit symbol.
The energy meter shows 201873.85 kWh
